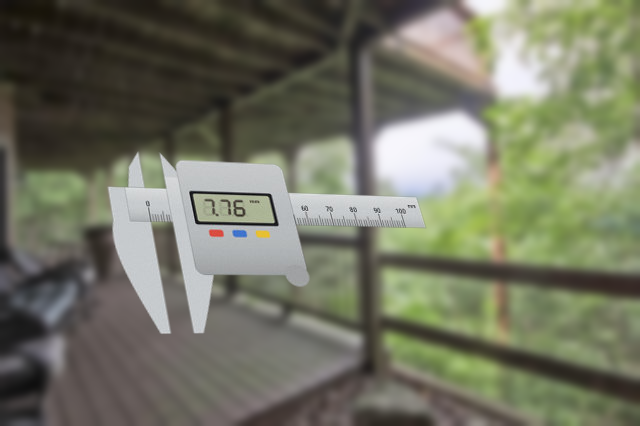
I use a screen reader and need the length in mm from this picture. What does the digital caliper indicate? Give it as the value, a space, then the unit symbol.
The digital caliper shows 7.76 mm
